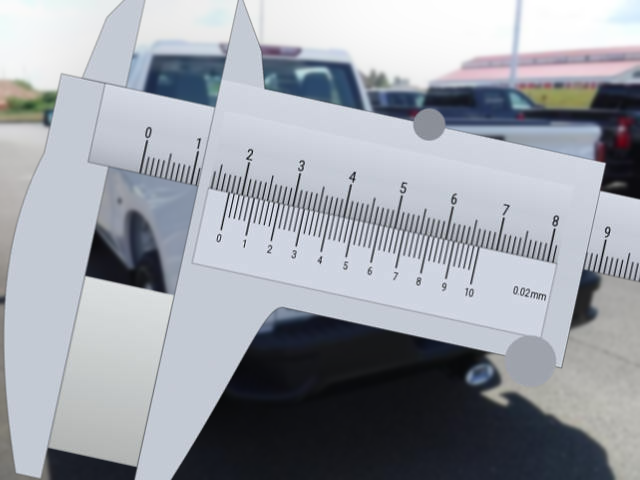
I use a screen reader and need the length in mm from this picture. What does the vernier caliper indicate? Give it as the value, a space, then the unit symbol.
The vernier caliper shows 17.5 mm
